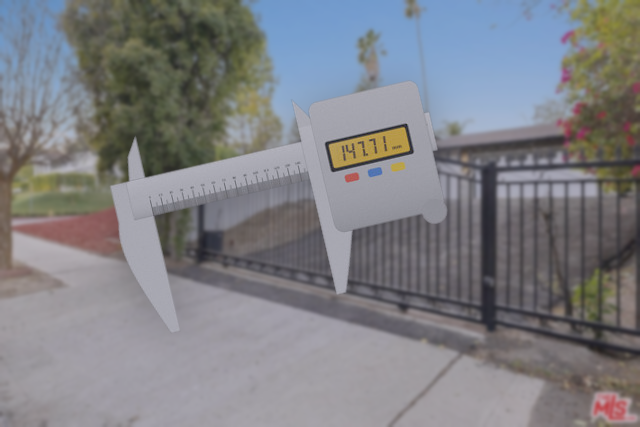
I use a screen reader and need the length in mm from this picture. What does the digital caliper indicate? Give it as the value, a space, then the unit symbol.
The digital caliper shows 147.71 mm
